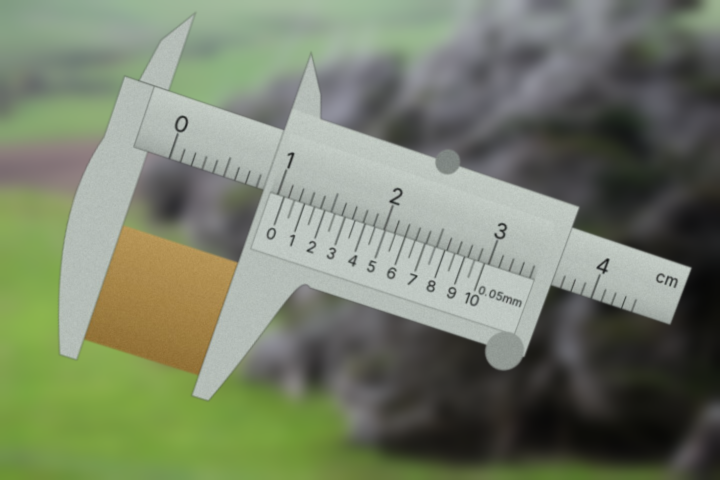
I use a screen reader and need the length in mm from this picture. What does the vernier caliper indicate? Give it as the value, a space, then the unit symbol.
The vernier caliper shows 10.6 mm
